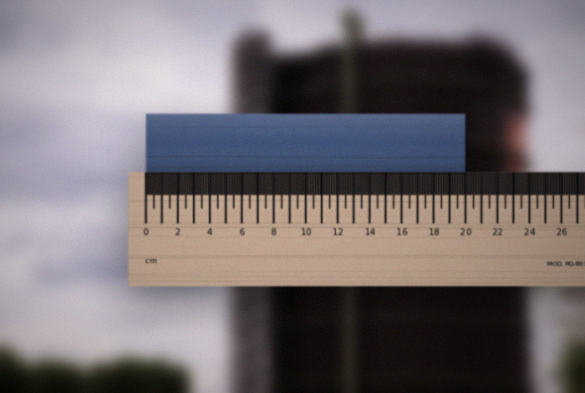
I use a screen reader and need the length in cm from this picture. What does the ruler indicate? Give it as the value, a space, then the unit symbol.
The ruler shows 20 cm
